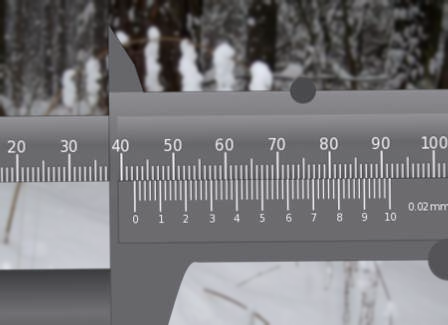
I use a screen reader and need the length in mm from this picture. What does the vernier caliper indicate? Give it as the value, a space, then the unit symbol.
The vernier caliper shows 42.5 mm
